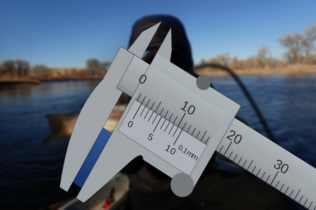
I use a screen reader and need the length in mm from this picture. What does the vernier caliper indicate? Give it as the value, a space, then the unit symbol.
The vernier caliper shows 2.0 mm
